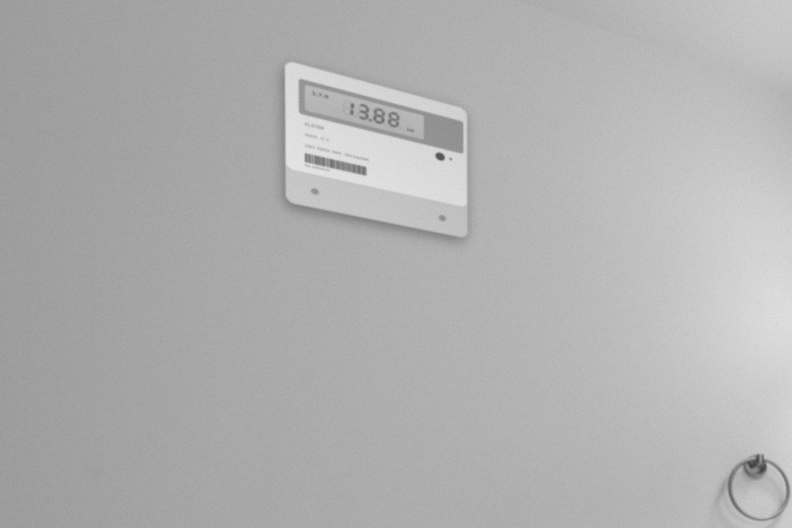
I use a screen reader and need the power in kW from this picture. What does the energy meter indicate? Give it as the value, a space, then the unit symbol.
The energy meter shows 13.88 kW
